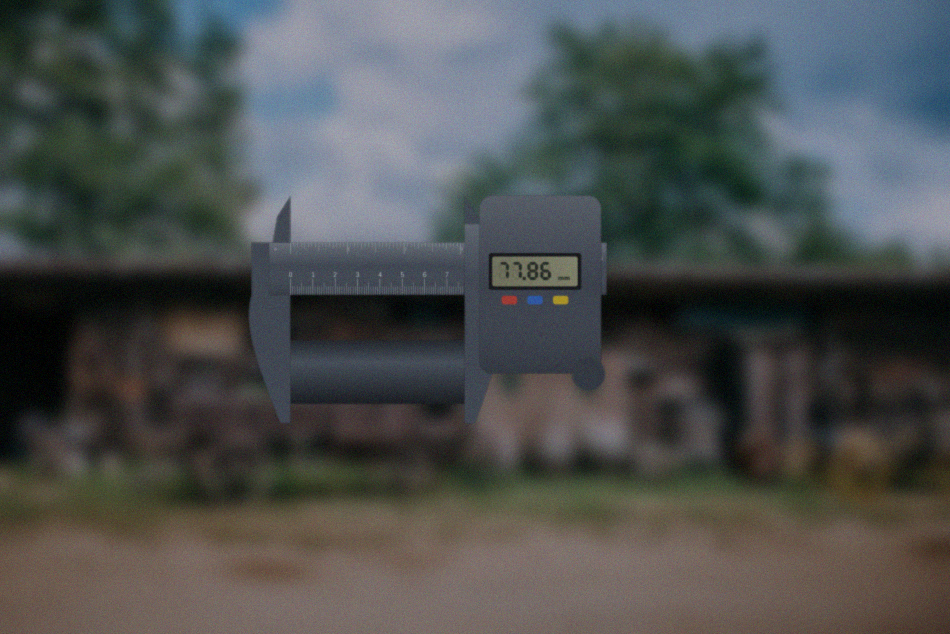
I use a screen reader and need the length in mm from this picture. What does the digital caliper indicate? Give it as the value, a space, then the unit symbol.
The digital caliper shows 77.86 mm
